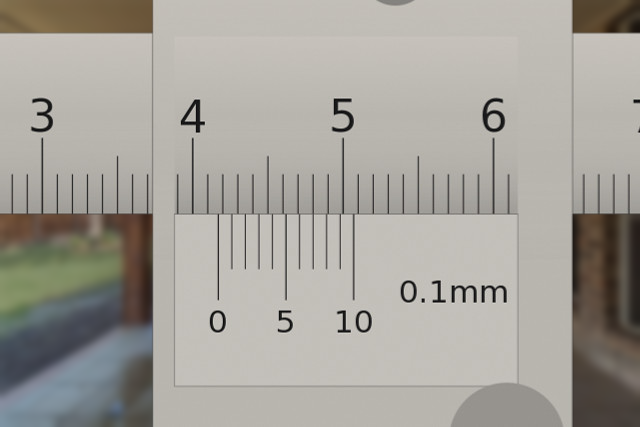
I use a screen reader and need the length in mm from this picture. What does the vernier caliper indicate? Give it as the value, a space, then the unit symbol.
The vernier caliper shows 41.7 mm
